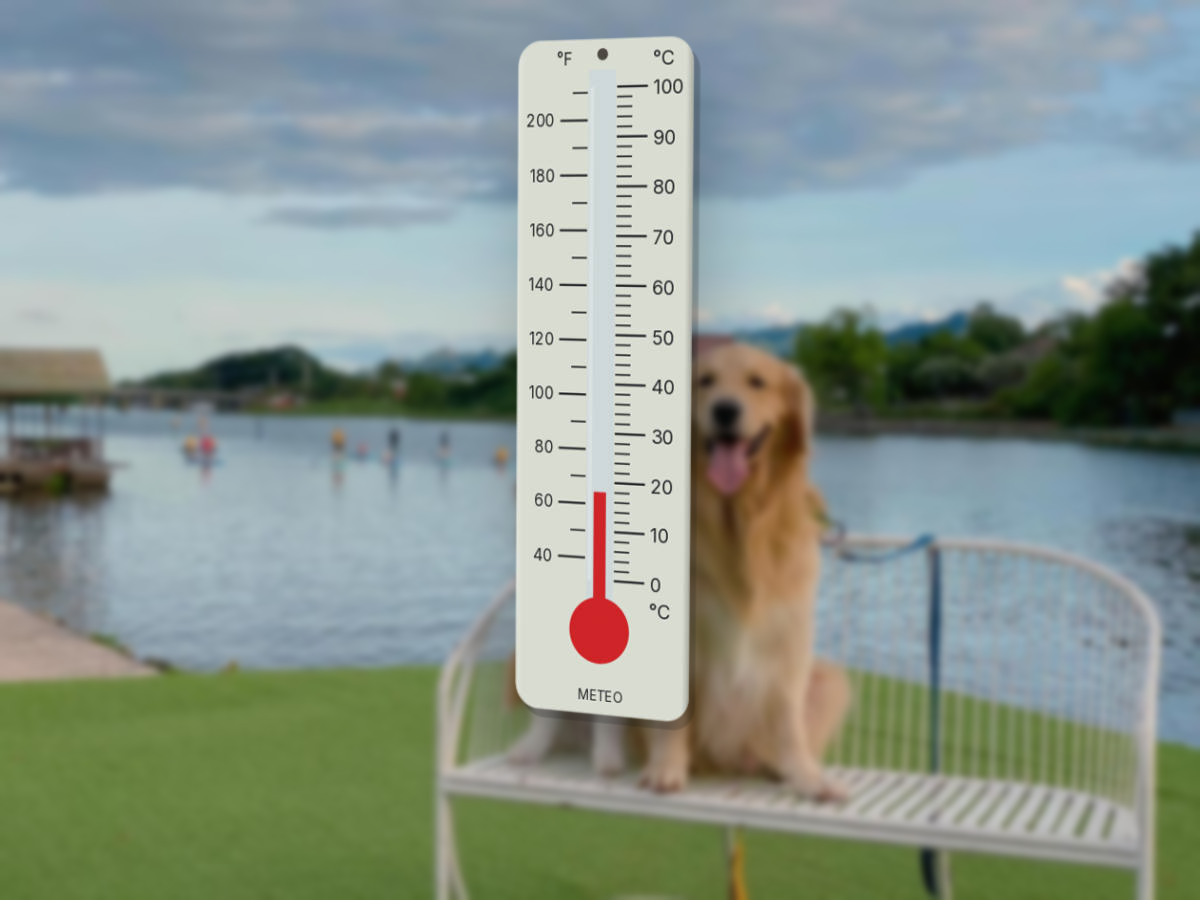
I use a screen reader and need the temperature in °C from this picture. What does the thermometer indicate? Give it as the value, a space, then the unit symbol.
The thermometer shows 18 °C
